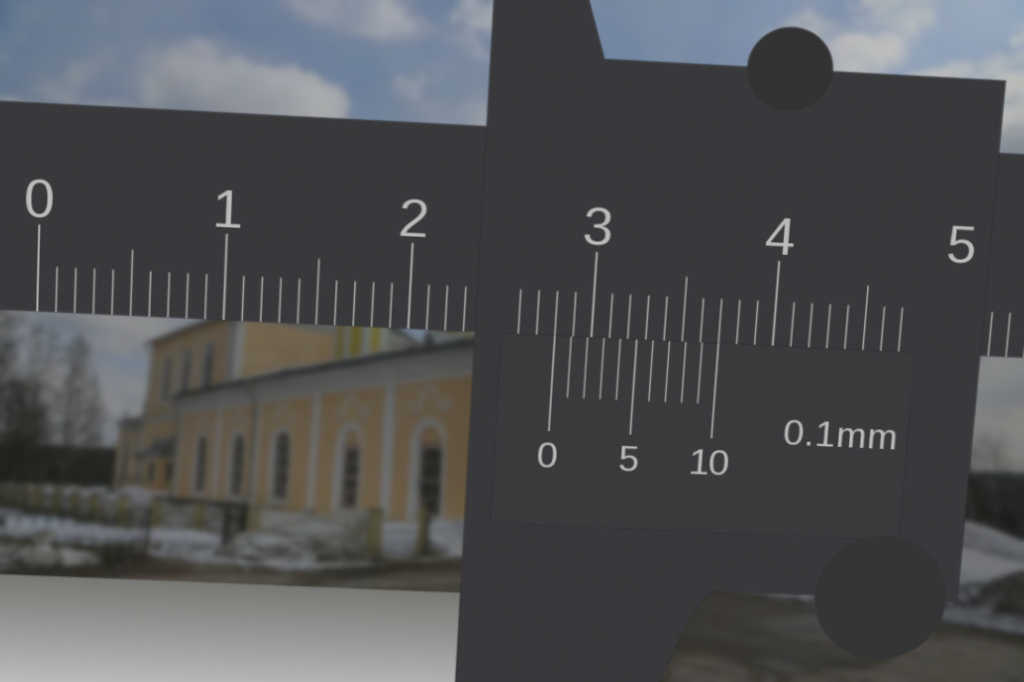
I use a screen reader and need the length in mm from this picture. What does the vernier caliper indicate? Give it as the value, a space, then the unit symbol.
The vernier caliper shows 28.0 mm
